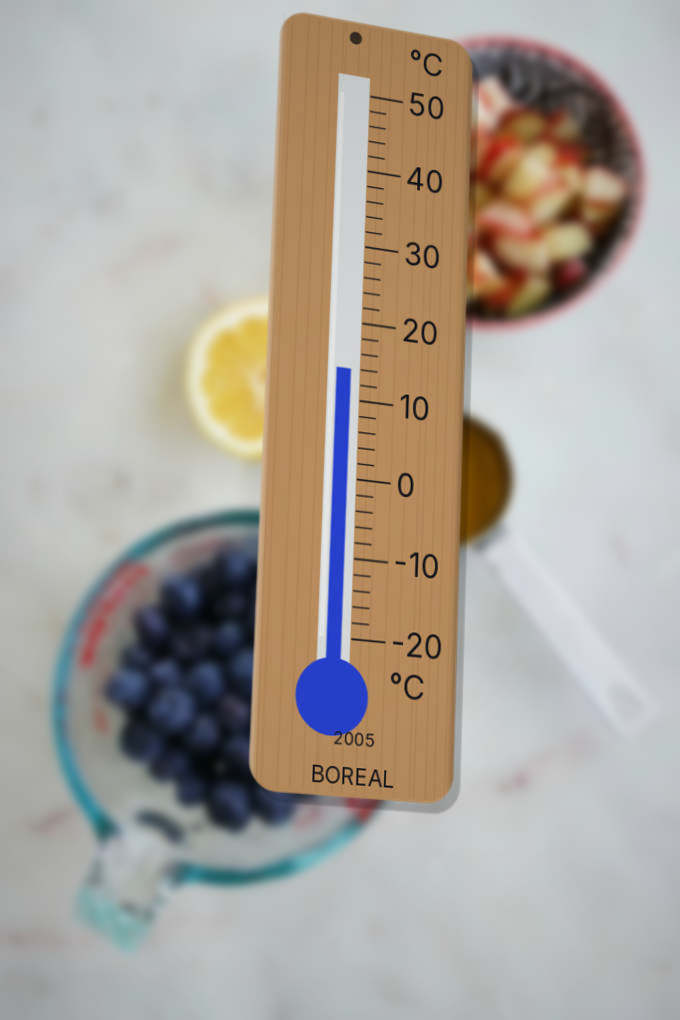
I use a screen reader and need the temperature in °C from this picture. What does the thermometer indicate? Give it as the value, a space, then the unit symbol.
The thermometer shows 14 °C
